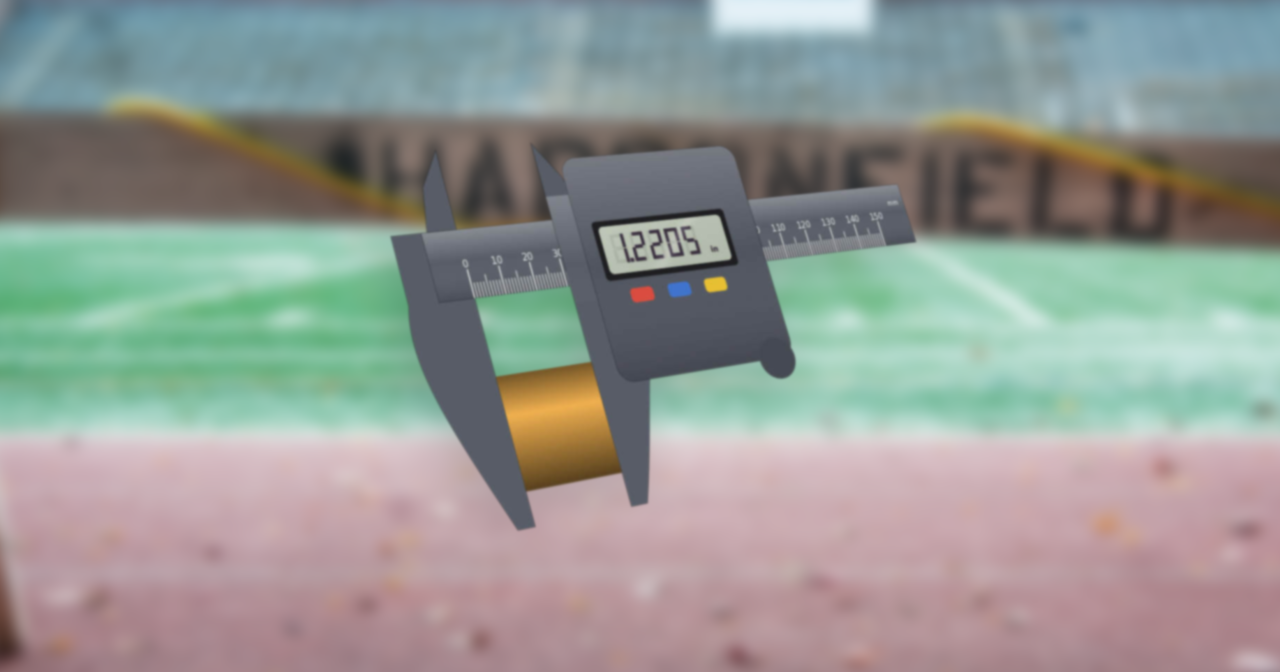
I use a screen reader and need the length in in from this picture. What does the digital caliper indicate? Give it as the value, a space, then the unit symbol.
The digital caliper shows 1.2205 in
